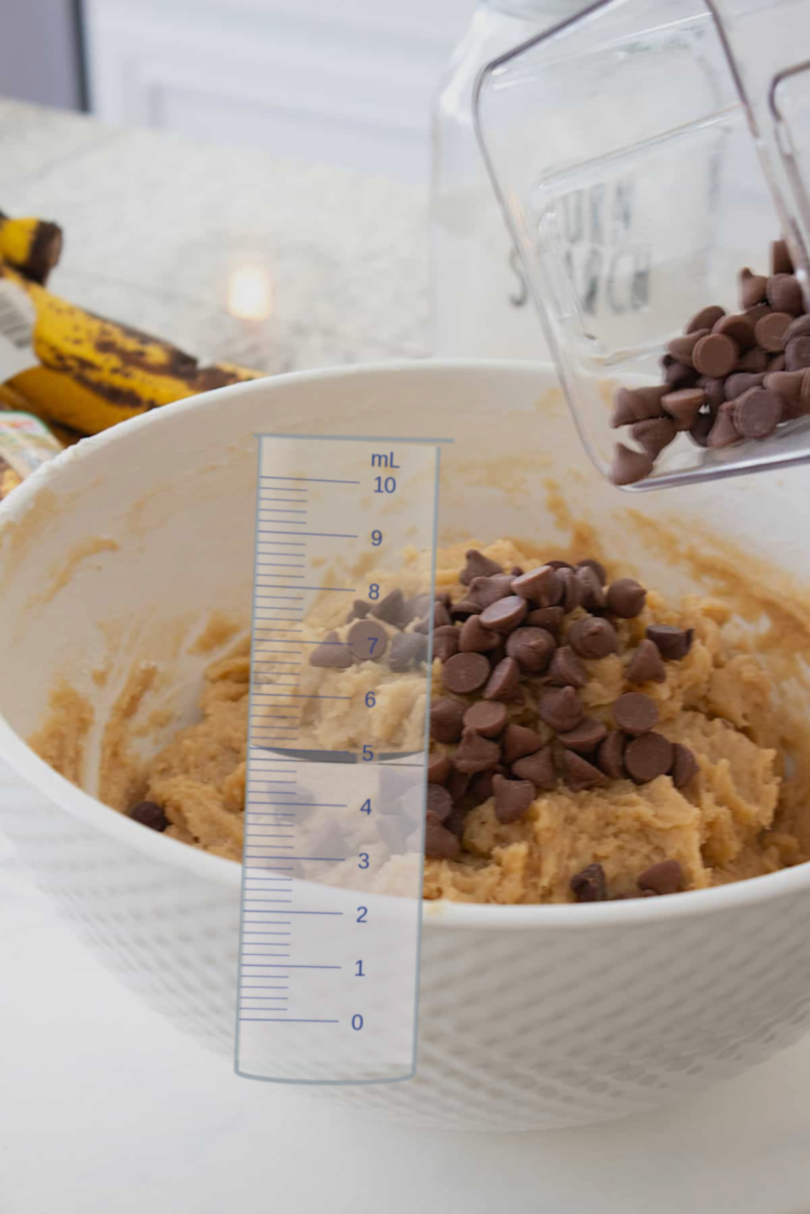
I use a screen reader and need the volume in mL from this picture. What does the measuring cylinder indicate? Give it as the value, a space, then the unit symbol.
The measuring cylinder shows 4.8 mL
